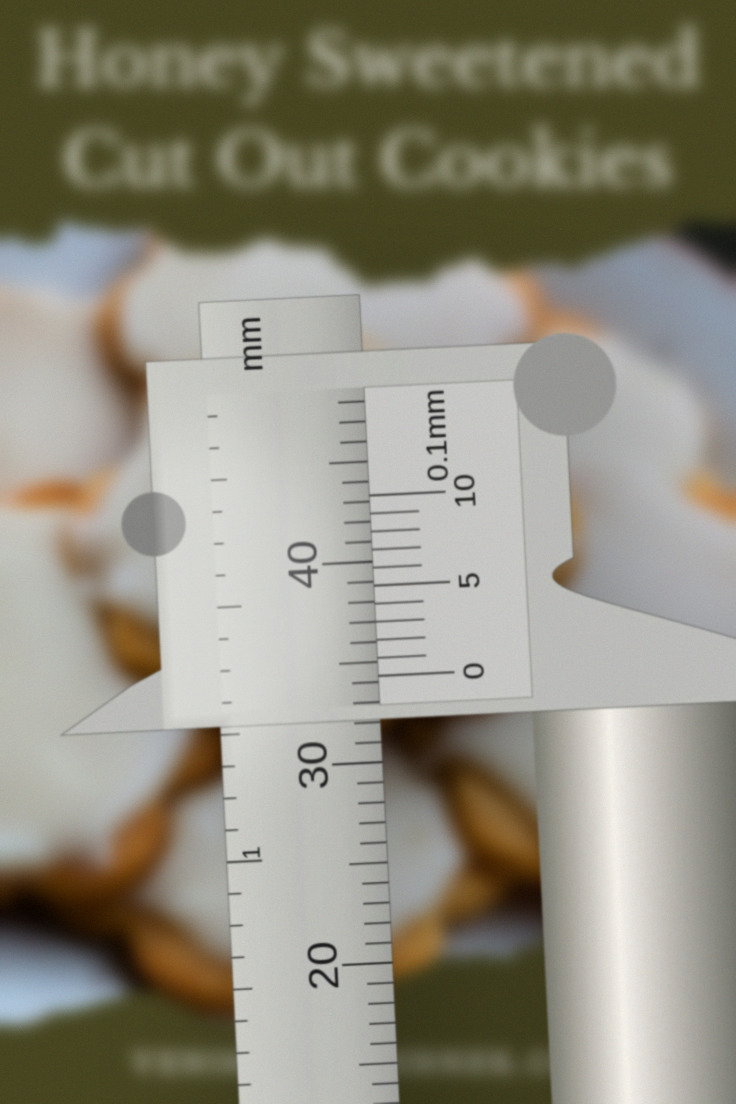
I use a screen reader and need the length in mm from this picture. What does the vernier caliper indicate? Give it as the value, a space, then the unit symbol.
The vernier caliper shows 34.3 mm
